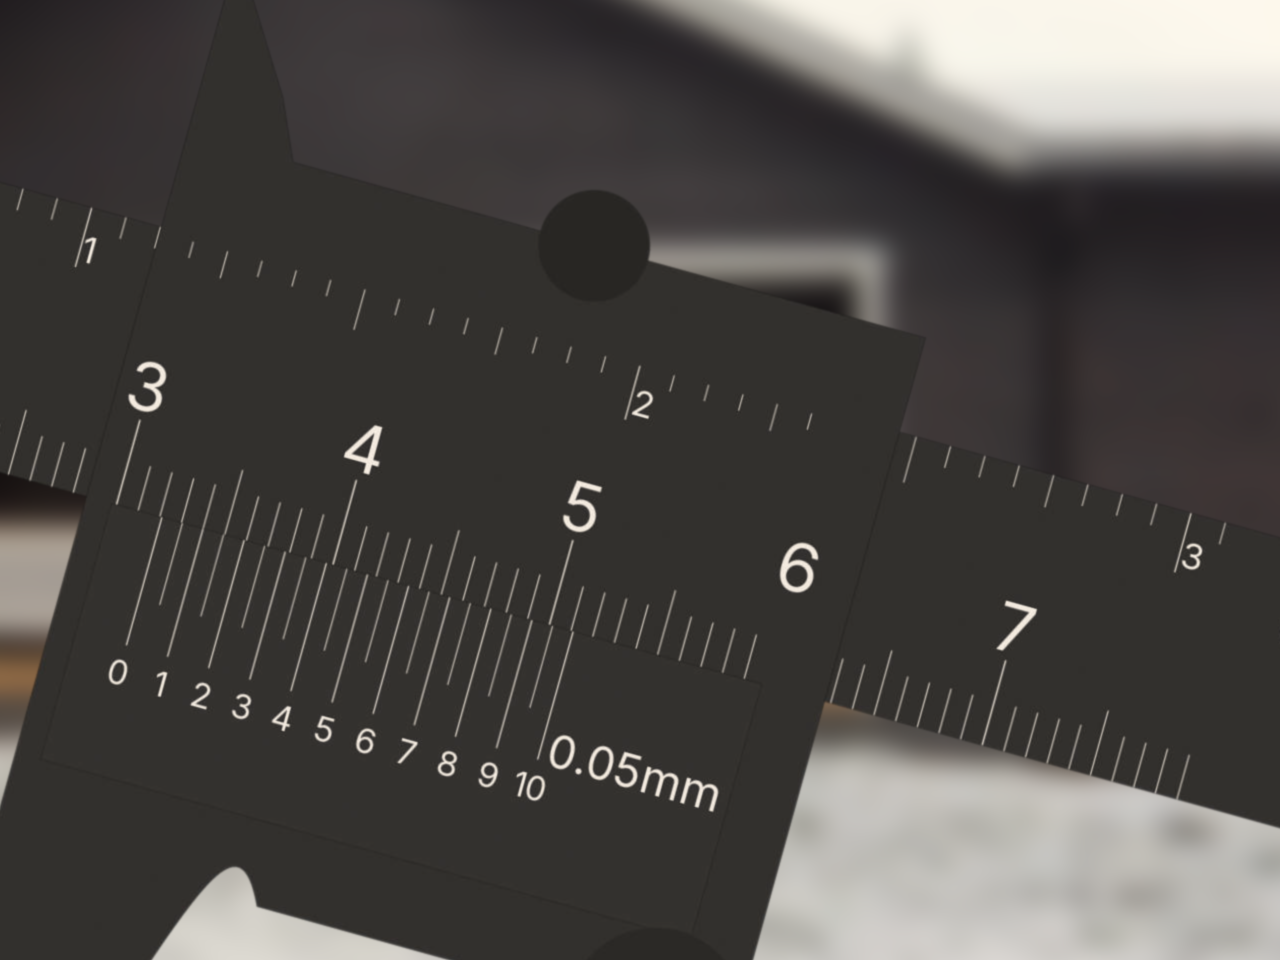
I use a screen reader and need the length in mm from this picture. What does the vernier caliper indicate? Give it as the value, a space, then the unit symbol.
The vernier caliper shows 32.1 mm
